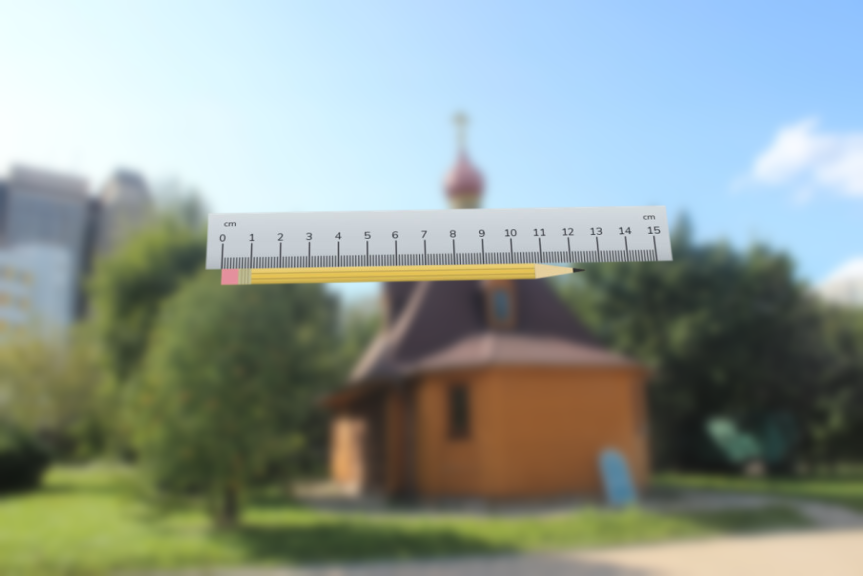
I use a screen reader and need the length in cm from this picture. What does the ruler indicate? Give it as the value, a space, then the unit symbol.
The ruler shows 12.5 cm
